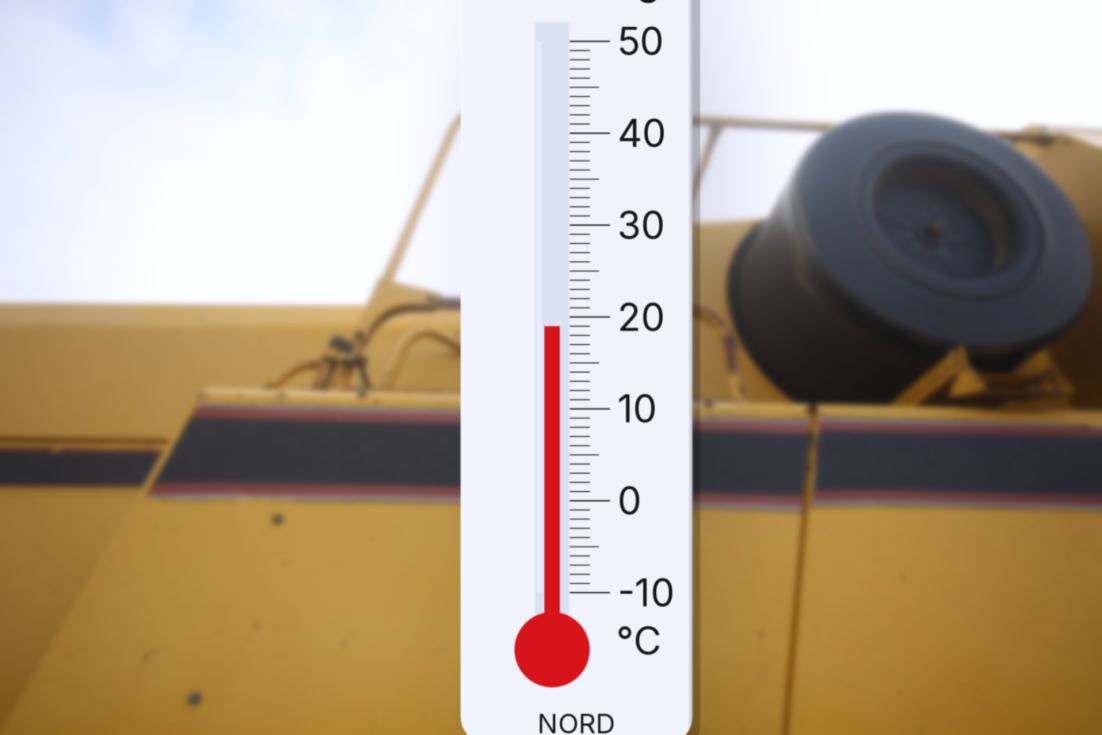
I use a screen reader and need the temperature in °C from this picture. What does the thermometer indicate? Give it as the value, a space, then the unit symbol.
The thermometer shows 19 °C
